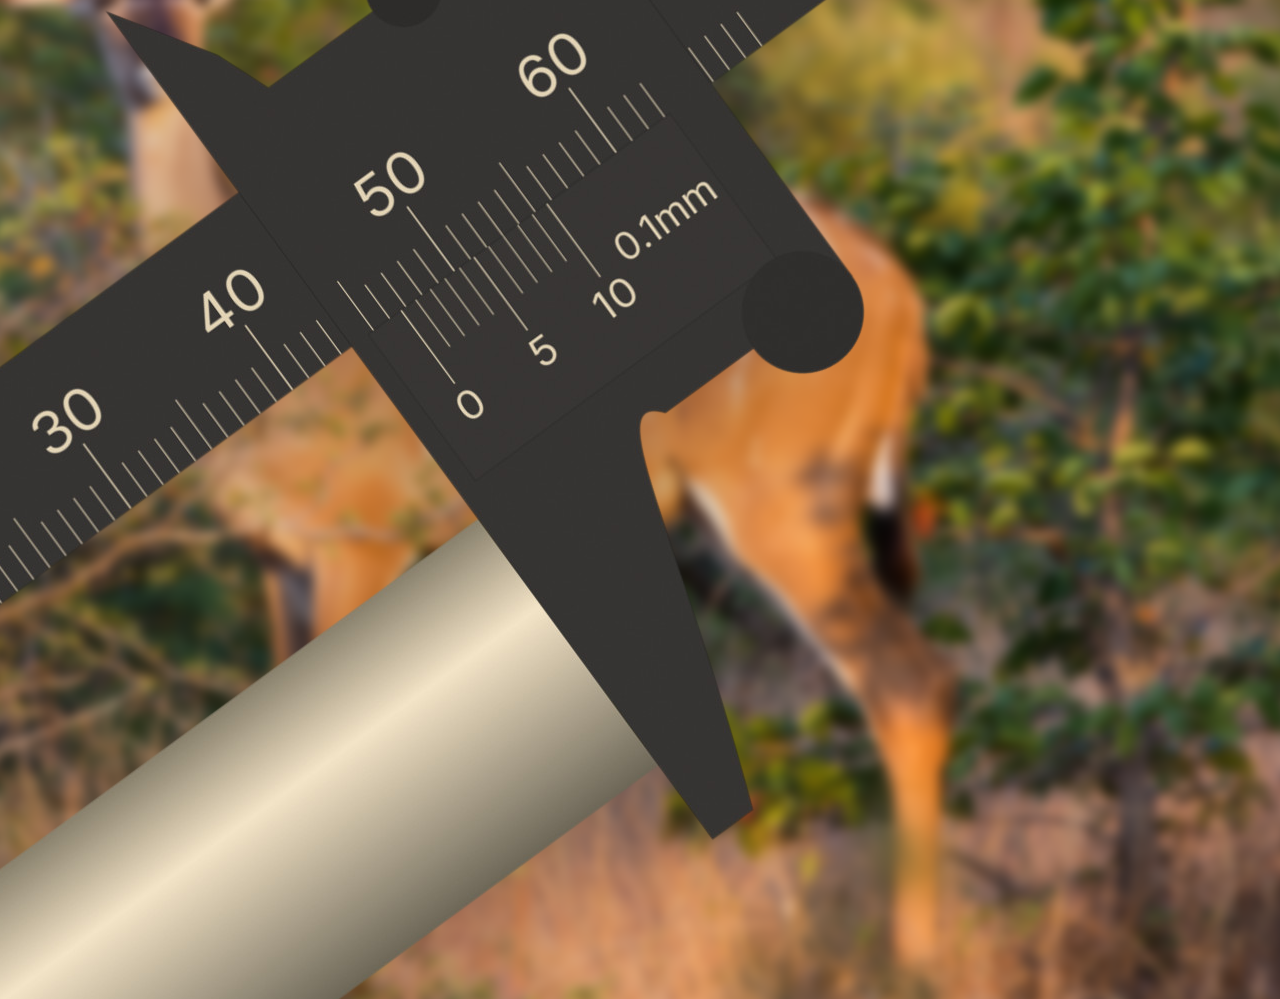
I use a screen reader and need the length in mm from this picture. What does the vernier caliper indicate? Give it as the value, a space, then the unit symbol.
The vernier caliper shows 46.7 mm
